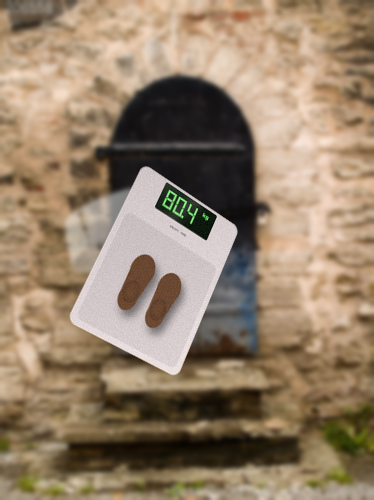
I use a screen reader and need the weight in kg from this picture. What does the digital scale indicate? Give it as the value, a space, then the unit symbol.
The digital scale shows 80.4 kg
